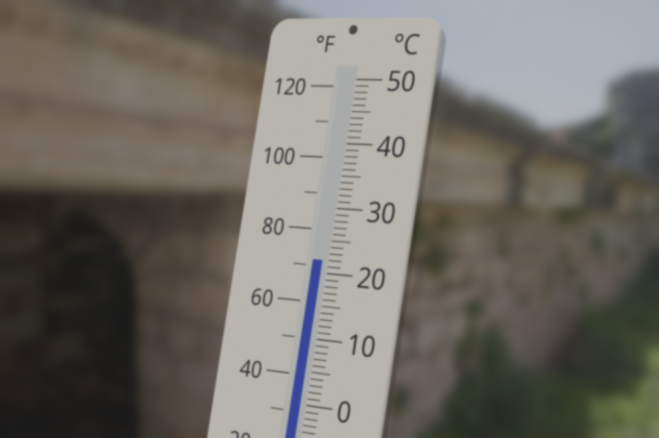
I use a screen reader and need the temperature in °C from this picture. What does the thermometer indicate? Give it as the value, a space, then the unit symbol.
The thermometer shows 22 °C
